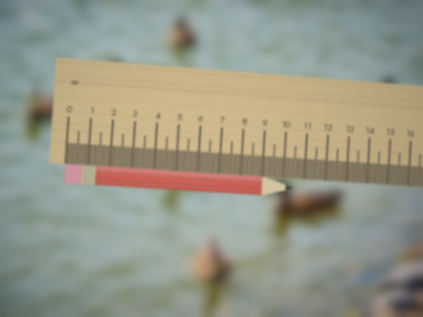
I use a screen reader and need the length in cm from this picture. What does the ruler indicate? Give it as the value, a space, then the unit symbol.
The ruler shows 10.5 cm
